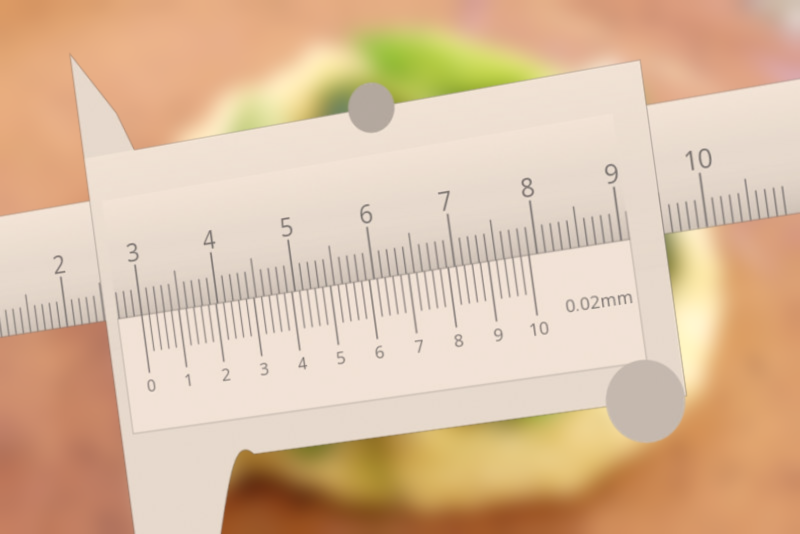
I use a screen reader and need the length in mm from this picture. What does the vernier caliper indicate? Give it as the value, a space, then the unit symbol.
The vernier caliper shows 30.0 mm
